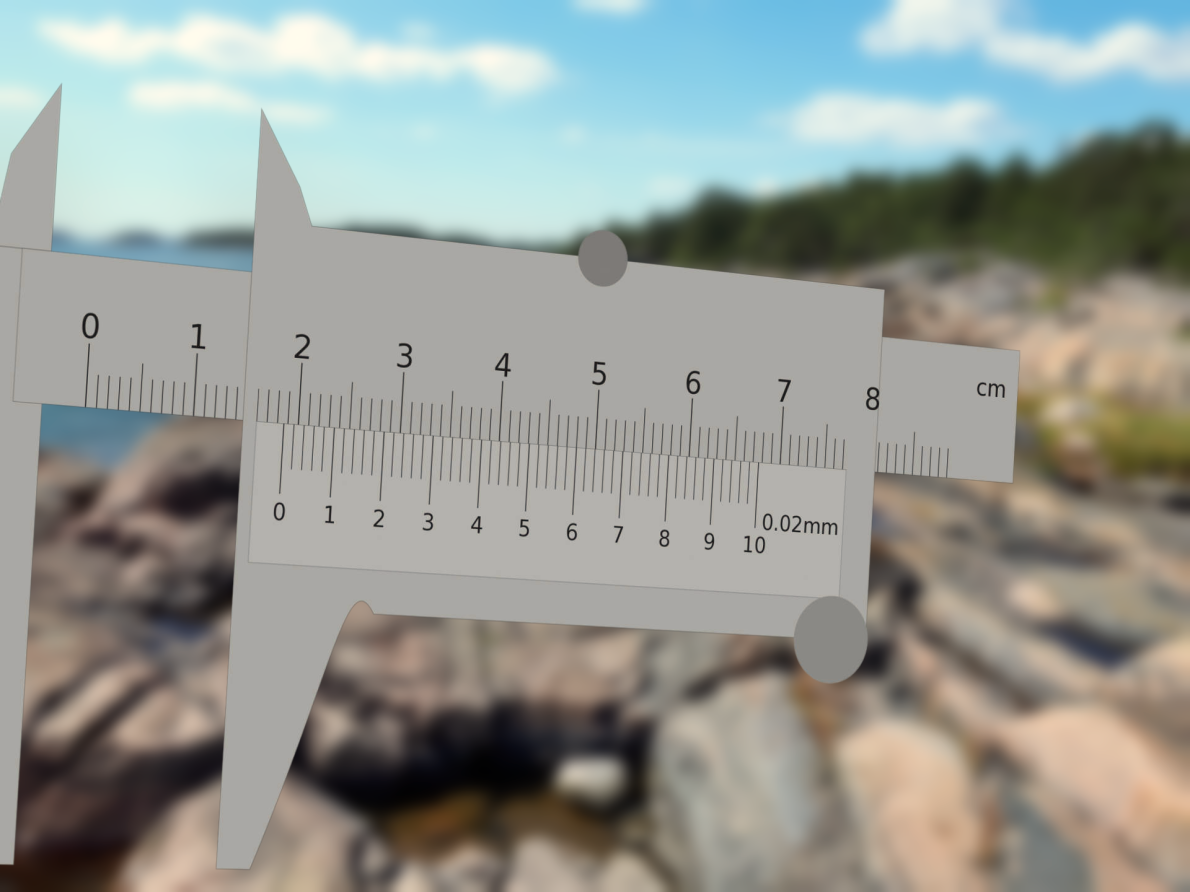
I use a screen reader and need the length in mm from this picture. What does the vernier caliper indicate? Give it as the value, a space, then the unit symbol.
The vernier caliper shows 18.6 mm
